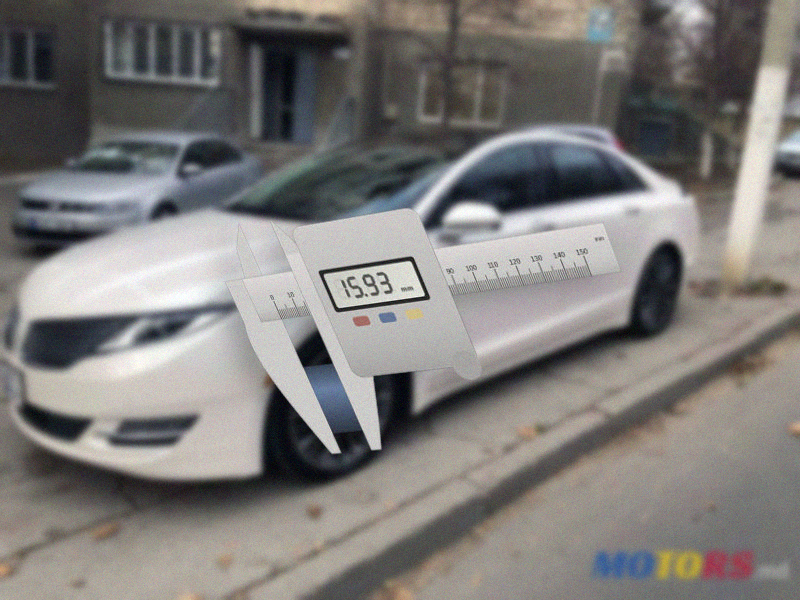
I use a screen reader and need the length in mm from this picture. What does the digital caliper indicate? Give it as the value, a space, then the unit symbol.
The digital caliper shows 15.93 mm
